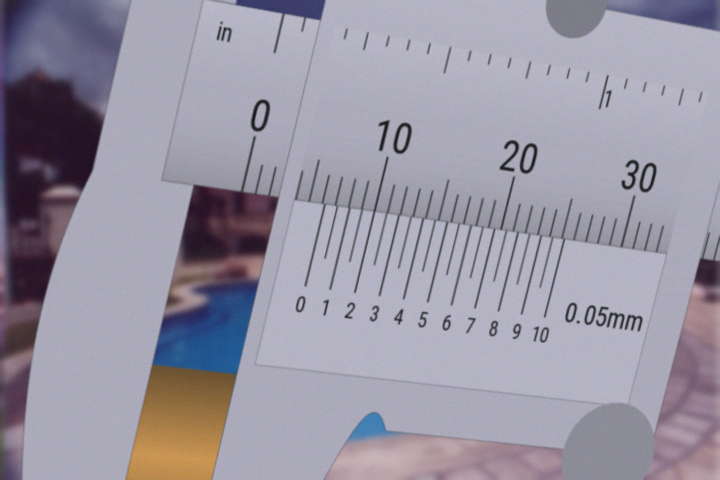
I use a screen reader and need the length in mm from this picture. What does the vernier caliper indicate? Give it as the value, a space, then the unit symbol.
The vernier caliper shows 6.2 mm
